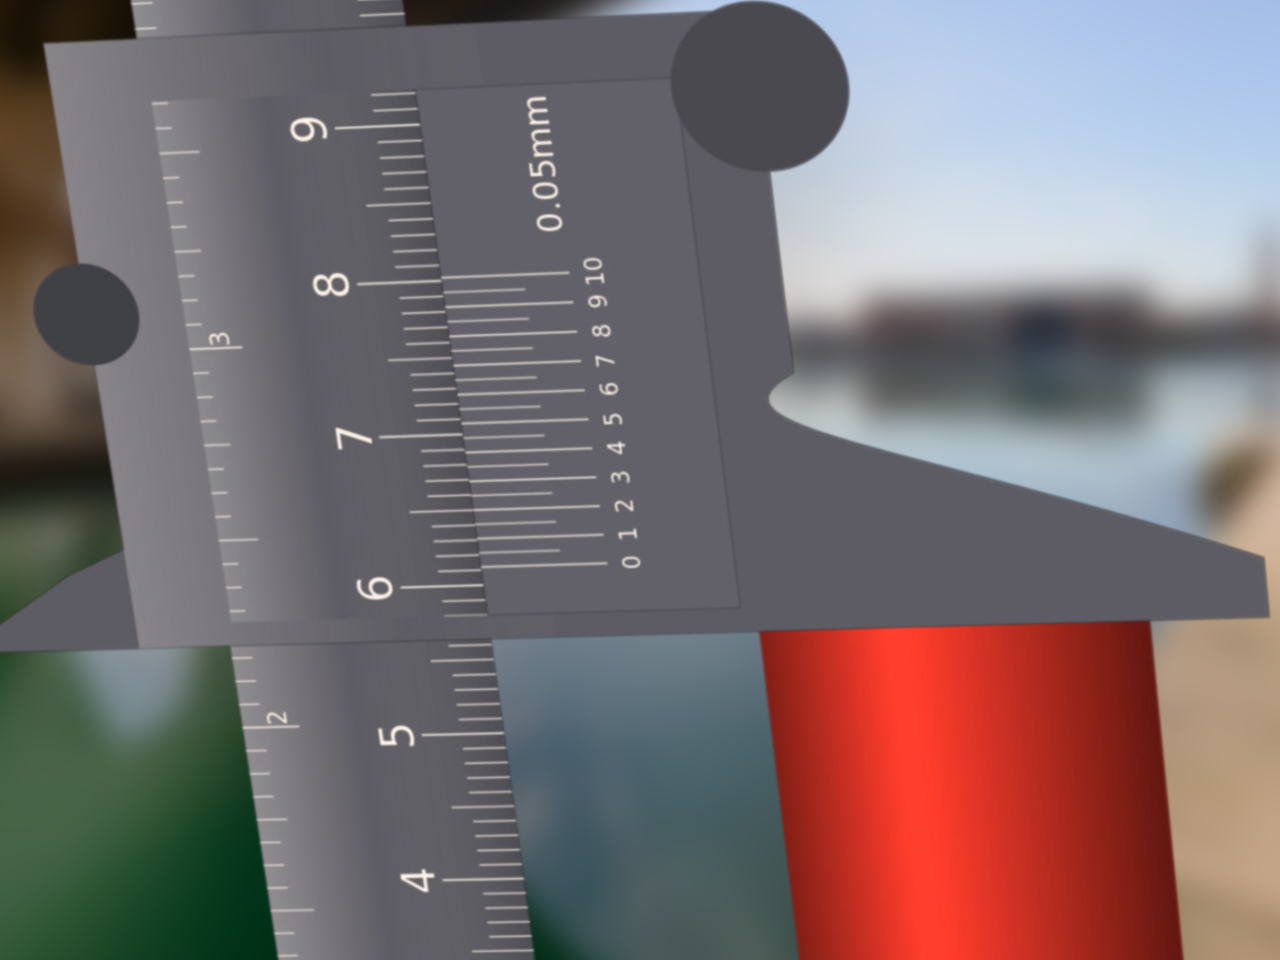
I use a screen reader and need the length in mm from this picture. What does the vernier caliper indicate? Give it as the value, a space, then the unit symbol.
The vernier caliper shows 61.2 mm
